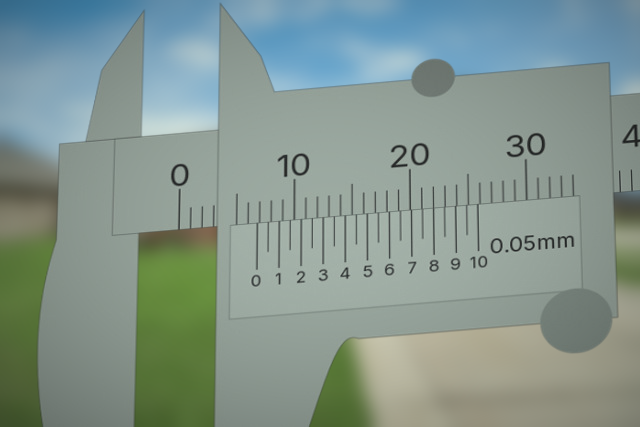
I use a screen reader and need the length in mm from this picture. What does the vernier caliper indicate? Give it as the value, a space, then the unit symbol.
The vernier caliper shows 6.8 mm
